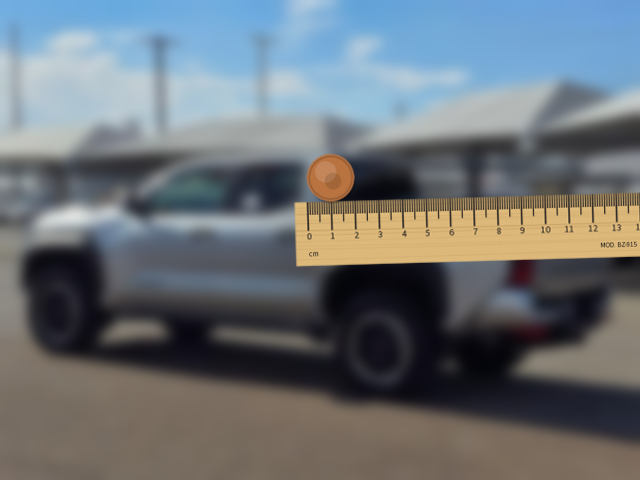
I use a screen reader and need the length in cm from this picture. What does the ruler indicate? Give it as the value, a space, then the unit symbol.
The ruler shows 2 cm
